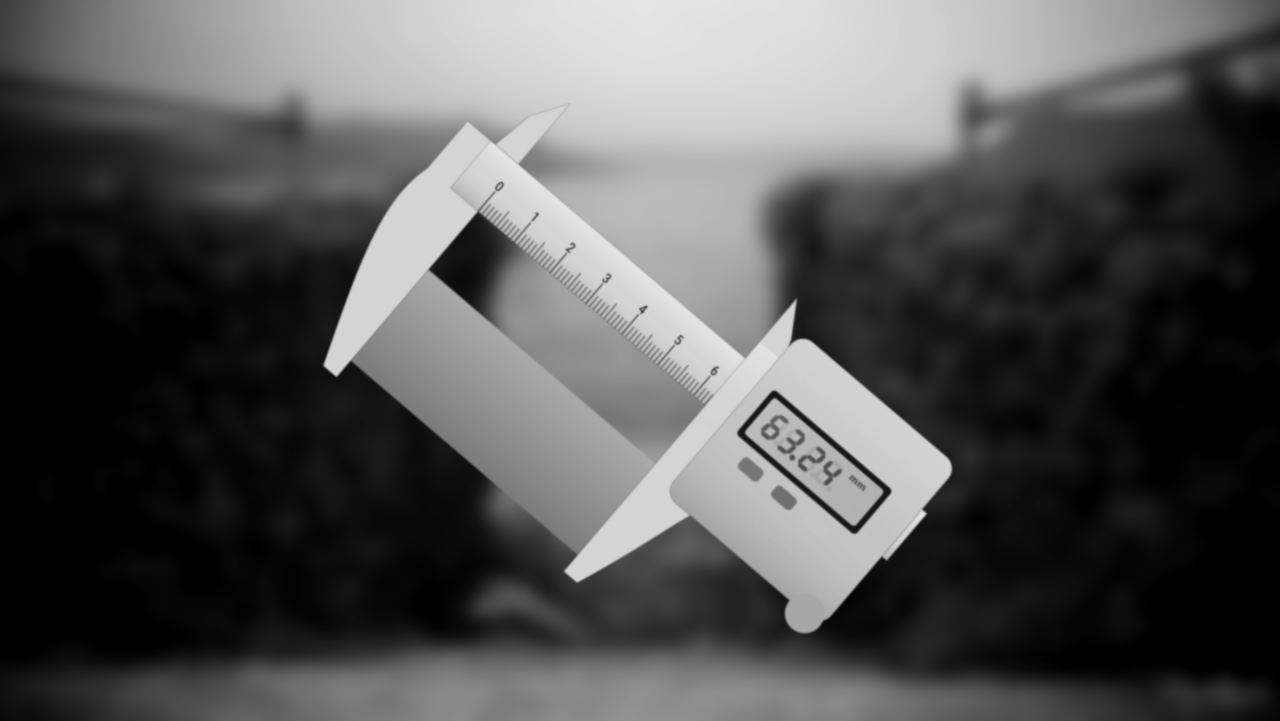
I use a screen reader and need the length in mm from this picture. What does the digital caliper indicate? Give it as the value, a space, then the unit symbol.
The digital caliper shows 63.24 mm
